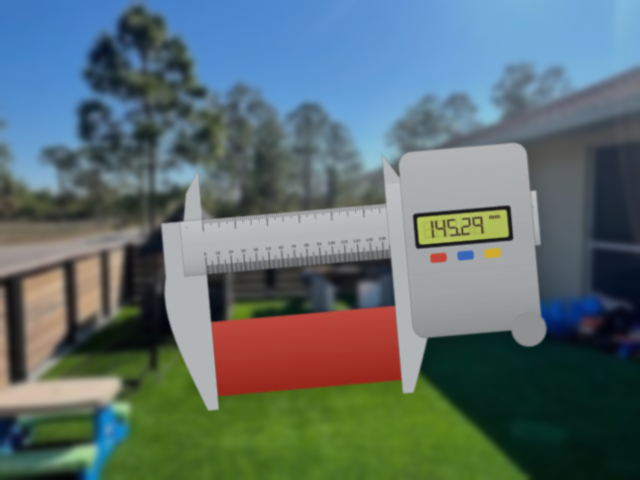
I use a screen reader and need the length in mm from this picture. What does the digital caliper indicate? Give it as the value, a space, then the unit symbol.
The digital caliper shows 145.29 mm
